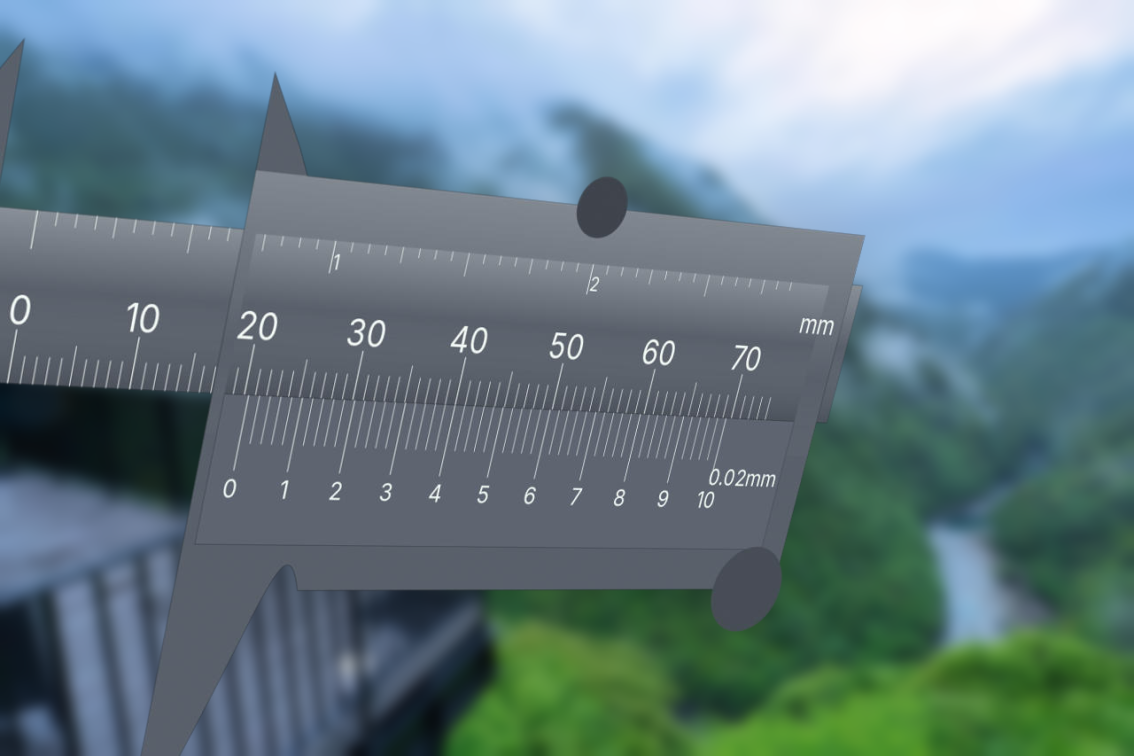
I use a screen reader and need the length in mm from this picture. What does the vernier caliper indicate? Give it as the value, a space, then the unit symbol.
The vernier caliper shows 20.4 mm
